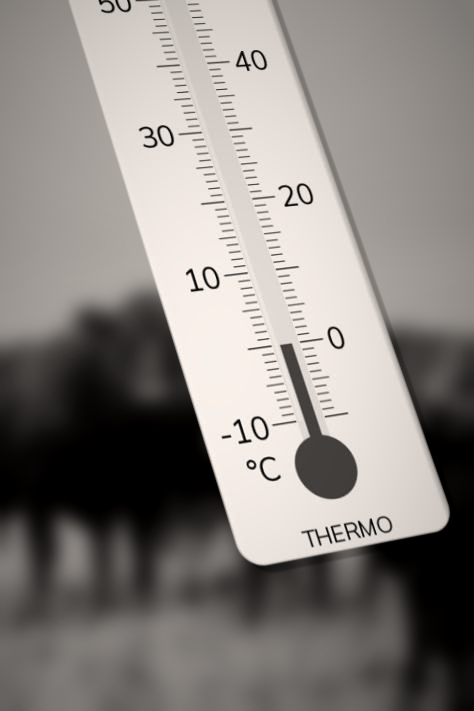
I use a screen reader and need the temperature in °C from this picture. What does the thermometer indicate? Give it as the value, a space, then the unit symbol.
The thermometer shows 0 °C
